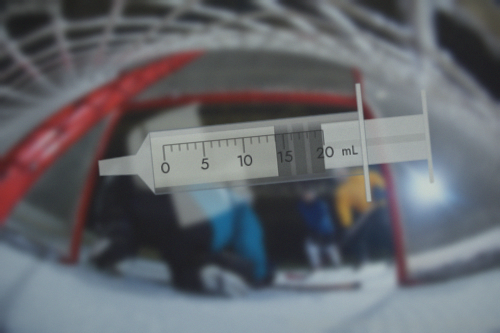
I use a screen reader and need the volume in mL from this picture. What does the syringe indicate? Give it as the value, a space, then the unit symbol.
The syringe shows 14 mL
